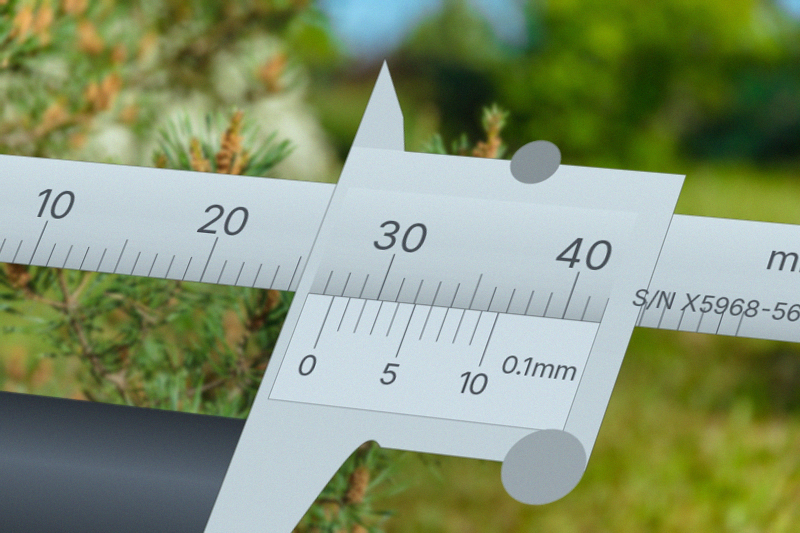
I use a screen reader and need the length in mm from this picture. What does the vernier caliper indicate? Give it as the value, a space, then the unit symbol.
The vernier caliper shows 27.6 mm
